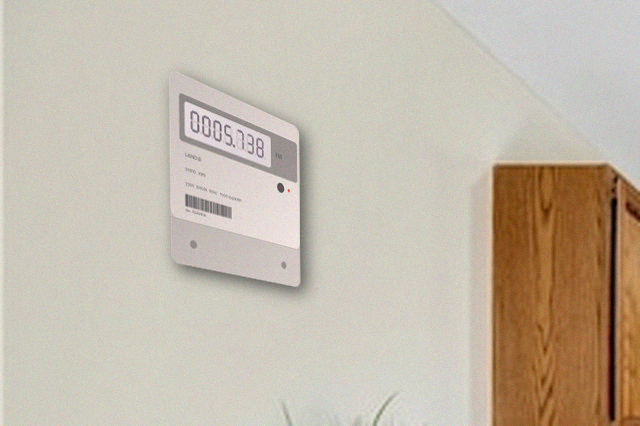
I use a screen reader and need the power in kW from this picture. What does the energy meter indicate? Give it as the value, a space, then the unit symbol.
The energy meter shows 5.738 kW
